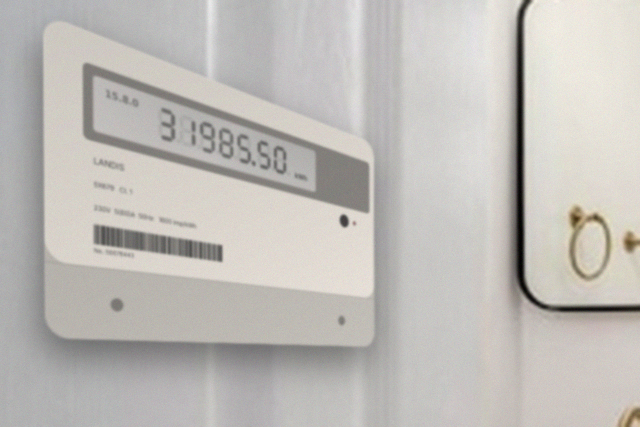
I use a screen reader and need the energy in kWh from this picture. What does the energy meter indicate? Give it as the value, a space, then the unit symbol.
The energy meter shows 31985.50 kWh
